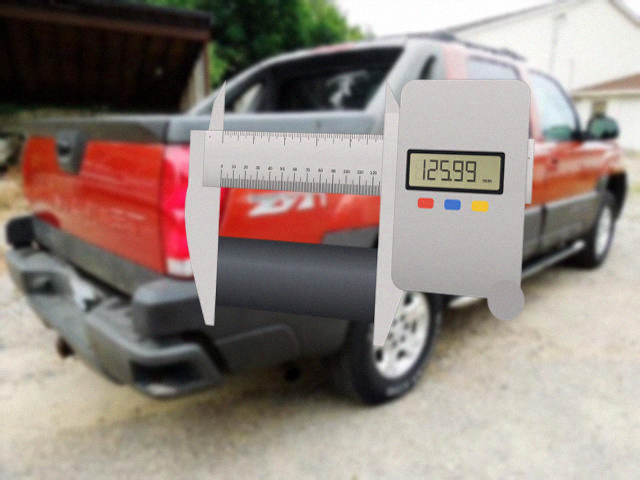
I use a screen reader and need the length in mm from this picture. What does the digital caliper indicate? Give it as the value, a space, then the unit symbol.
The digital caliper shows 125.99 mm
